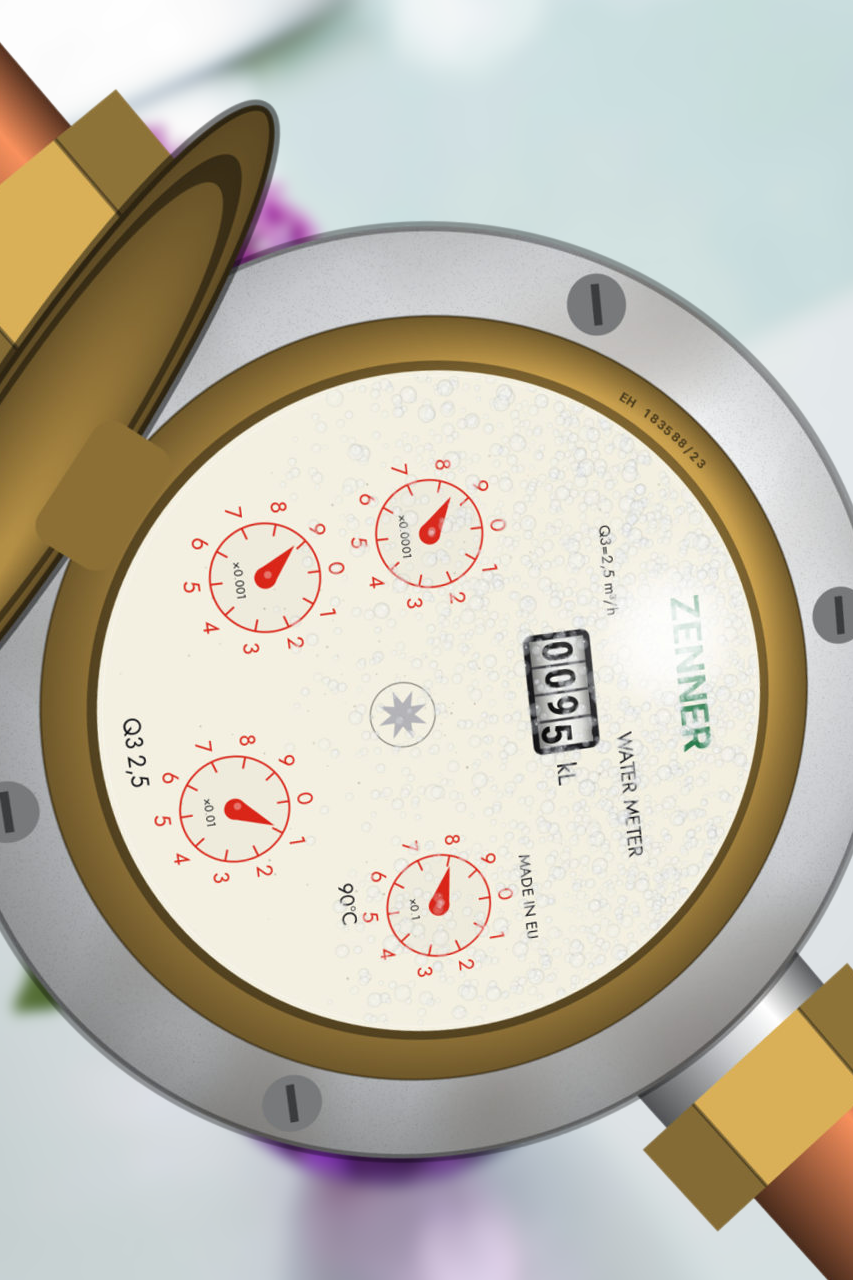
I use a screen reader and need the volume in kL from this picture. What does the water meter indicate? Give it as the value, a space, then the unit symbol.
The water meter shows 94.8088 kL
